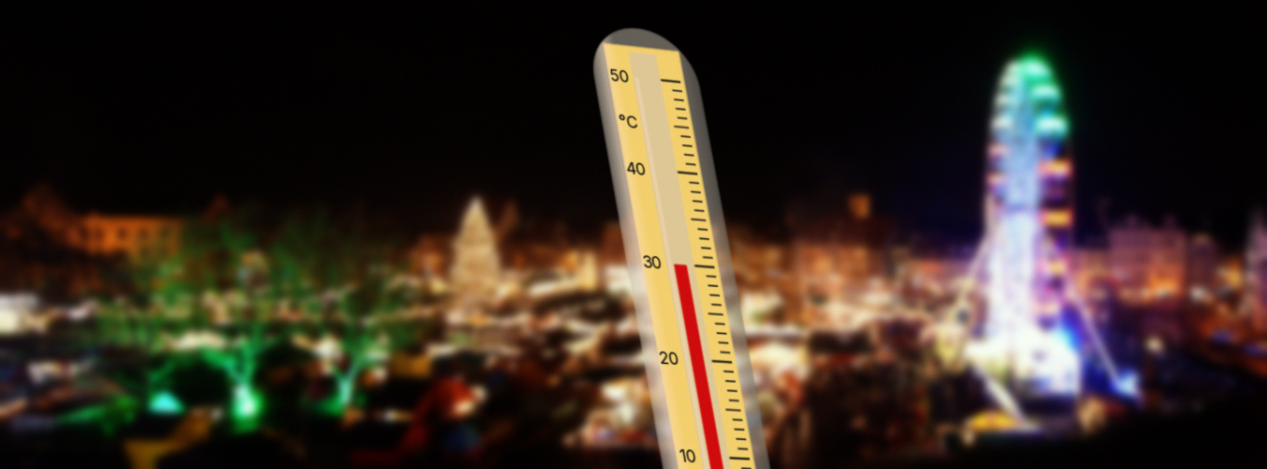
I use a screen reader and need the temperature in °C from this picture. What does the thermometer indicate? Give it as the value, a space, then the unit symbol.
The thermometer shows 30 °C
